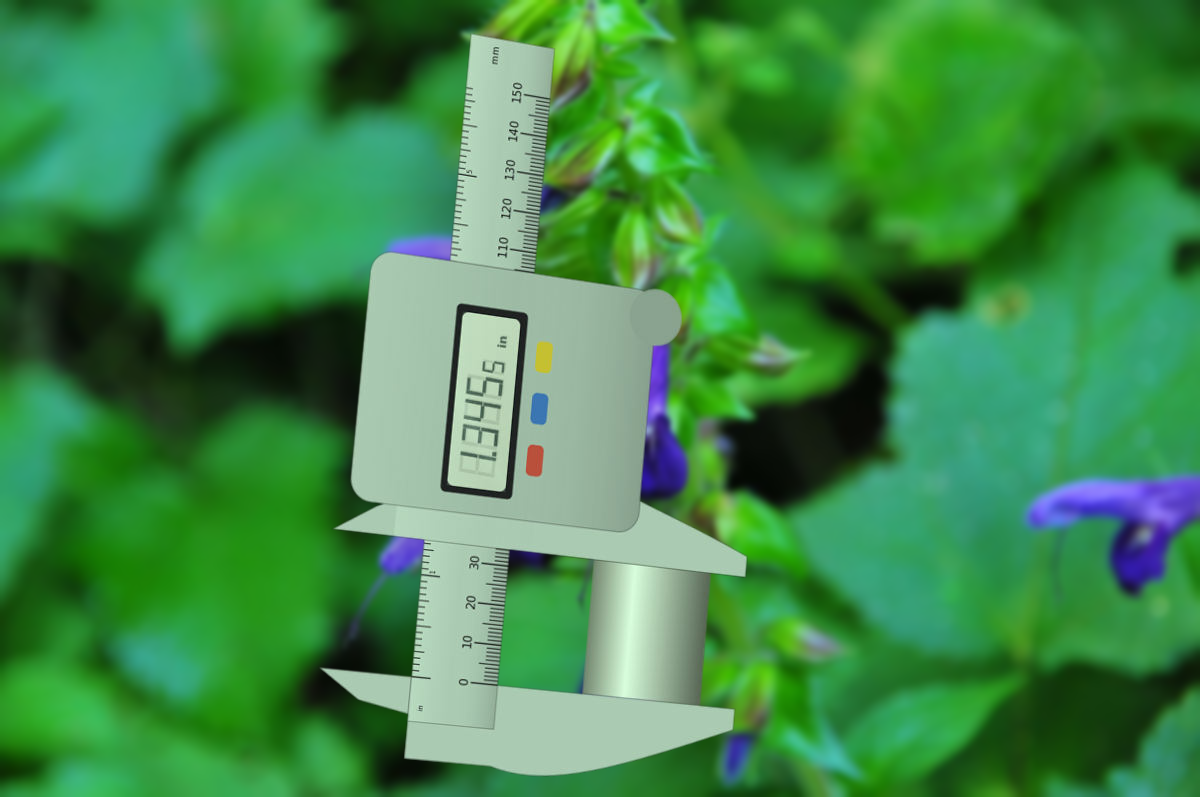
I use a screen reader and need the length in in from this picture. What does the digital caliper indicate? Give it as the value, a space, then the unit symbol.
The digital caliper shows 1.3455 in
